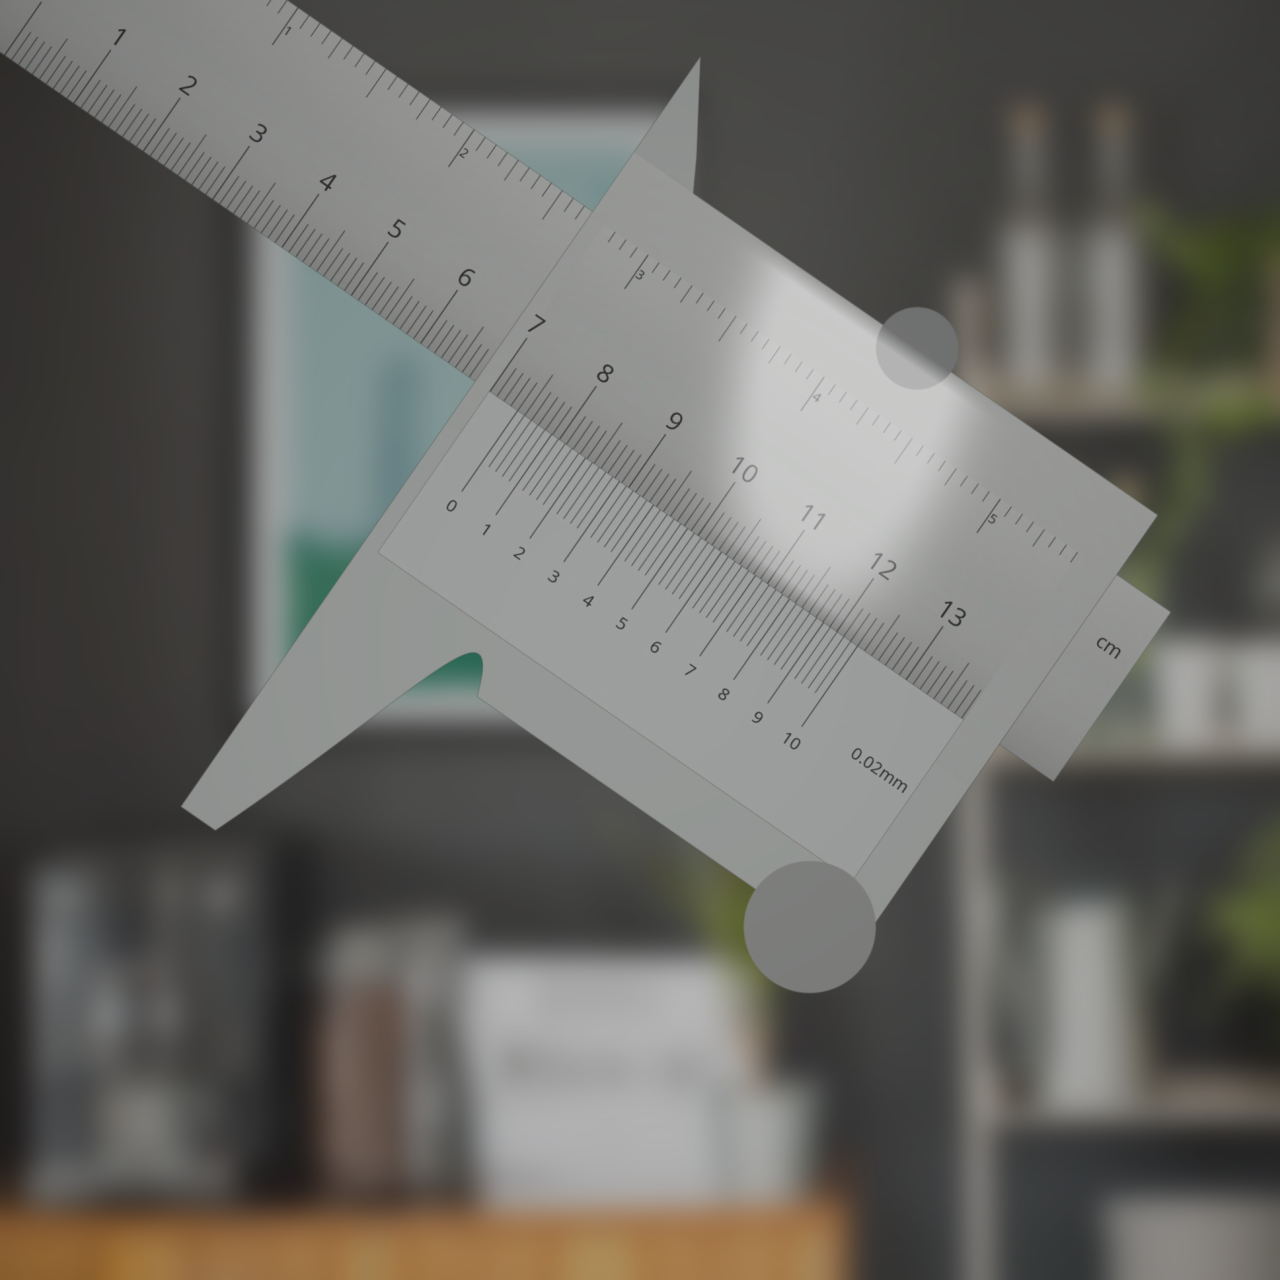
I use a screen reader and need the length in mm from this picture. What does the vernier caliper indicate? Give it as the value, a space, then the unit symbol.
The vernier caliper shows 74.0 mm
